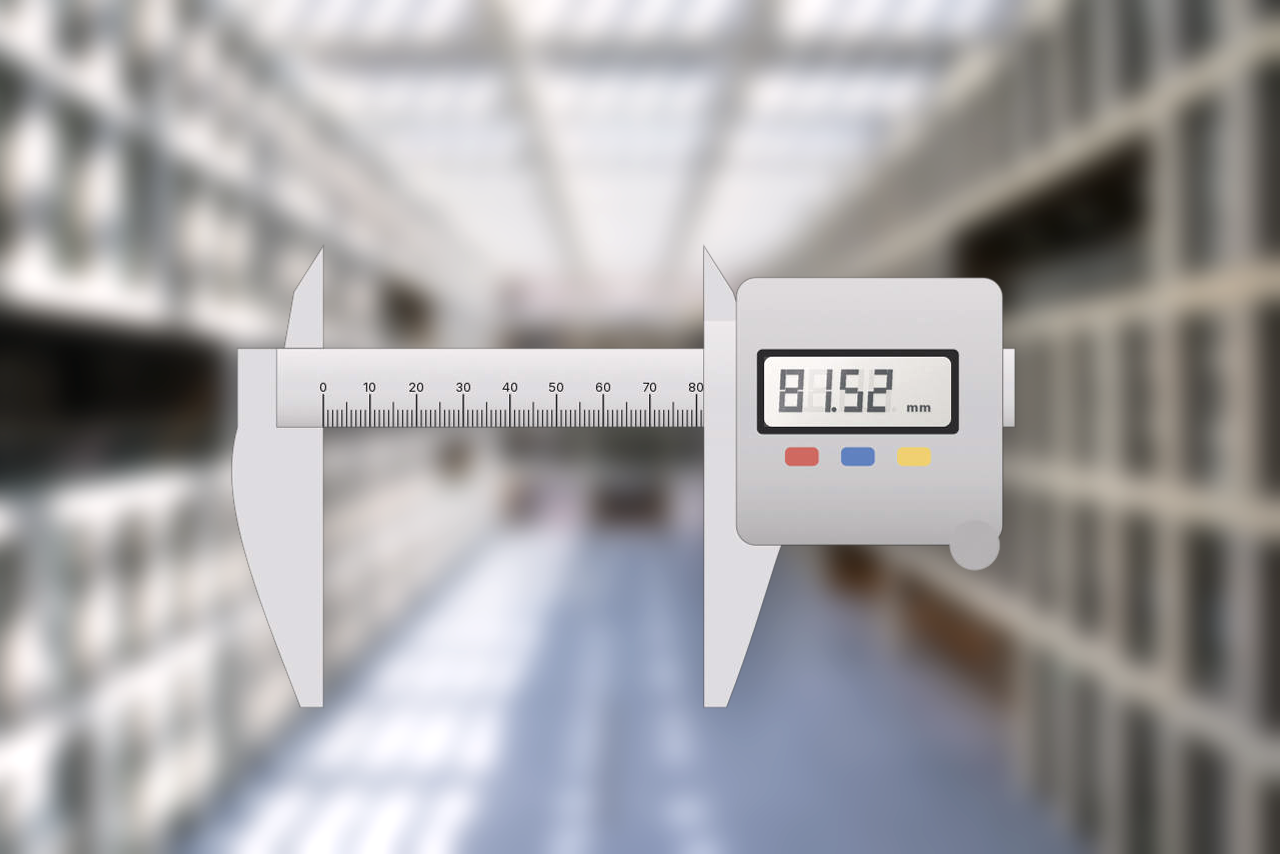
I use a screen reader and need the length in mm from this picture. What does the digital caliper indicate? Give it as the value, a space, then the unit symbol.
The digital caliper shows 81.52 mm
